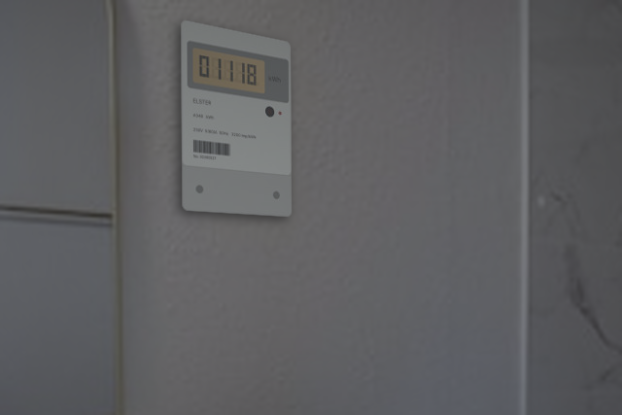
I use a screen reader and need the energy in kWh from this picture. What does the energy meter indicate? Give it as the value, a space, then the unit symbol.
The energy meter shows 1118 kWh
